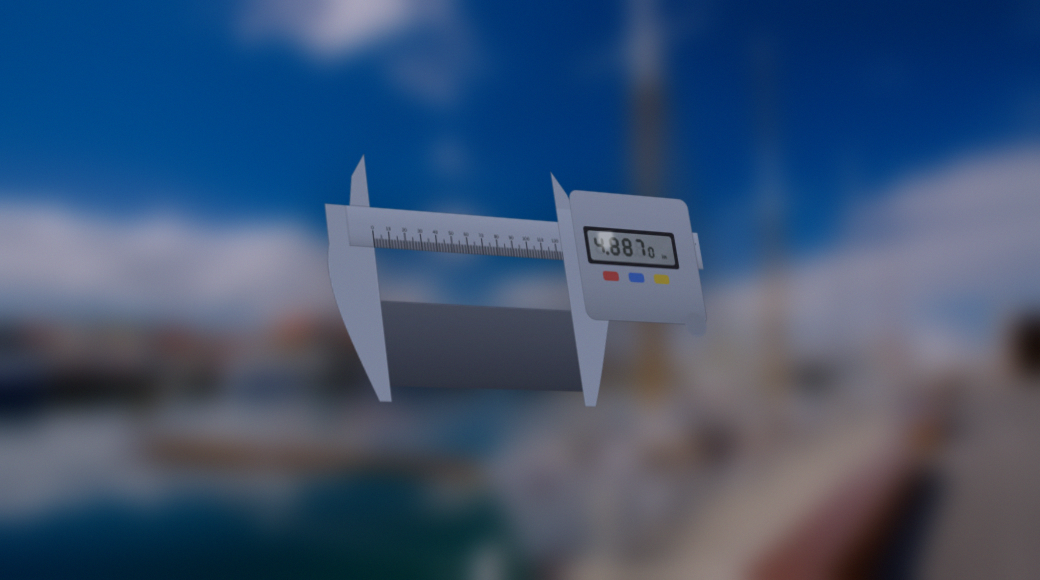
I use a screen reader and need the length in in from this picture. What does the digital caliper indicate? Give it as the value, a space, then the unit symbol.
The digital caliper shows 4.8870 in
